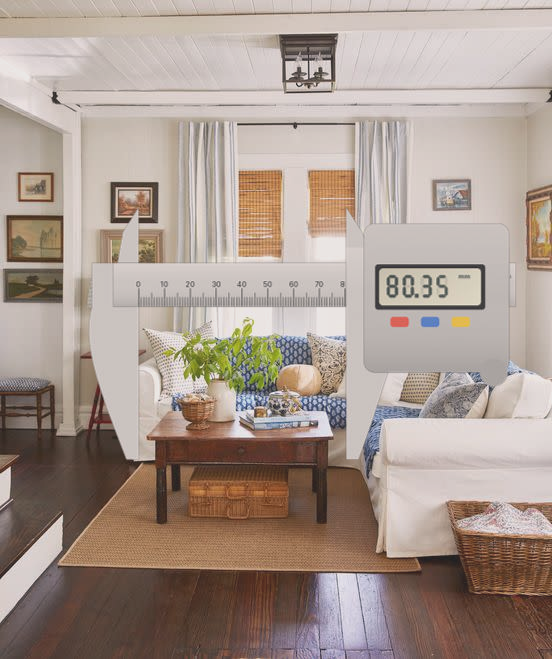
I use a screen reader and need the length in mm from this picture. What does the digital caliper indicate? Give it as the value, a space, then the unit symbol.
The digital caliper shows 80.35 mm
